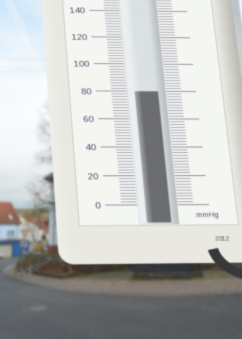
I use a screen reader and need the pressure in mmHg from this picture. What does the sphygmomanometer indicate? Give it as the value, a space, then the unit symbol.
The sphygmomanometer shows 80 mmHg
